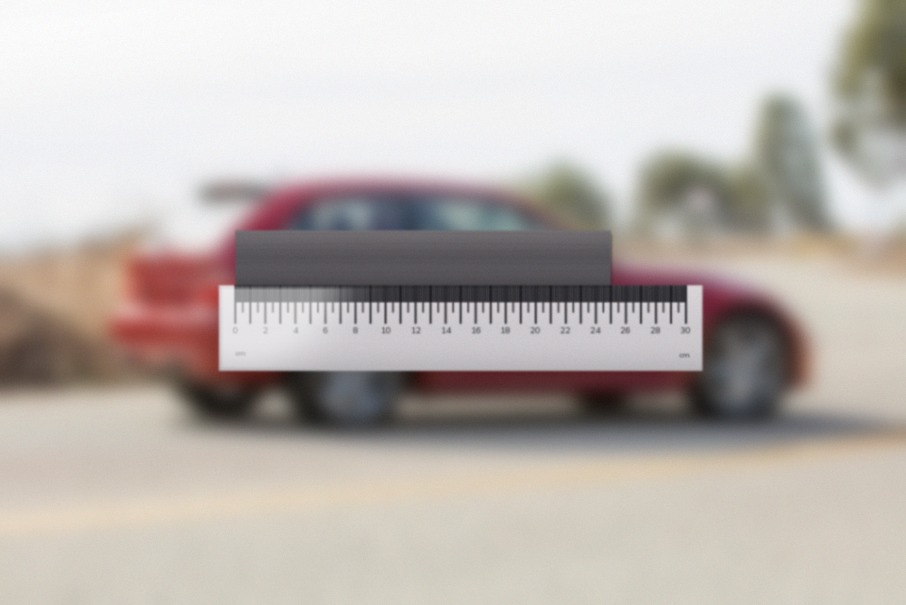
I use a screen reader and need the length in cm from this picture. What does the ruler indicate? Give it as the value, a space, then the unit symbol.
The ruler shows 25 cm
